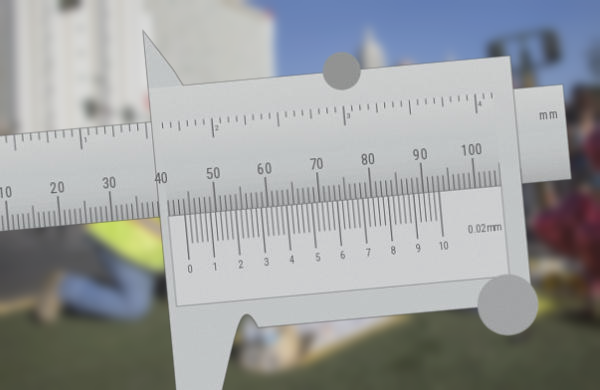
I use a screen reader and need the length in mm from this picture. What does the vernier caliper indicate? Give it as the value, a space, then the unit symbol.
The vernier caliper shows 44.0 mm
